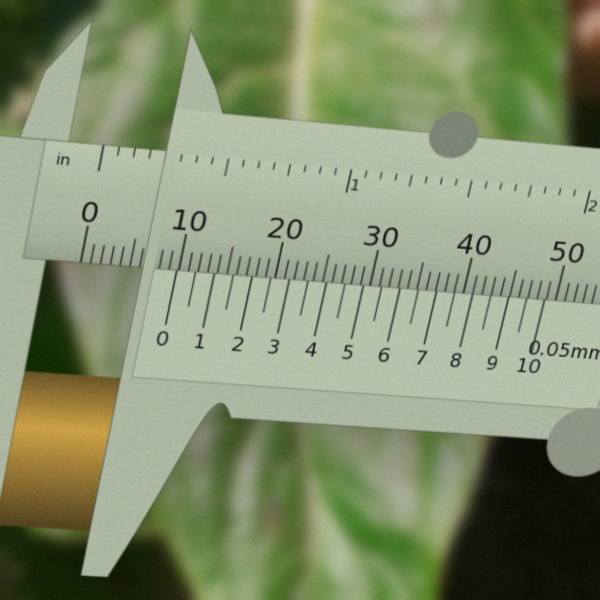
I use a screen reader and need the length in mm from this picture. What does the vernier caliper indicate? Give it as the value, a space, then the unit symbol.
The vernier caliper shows 9.8 mm
